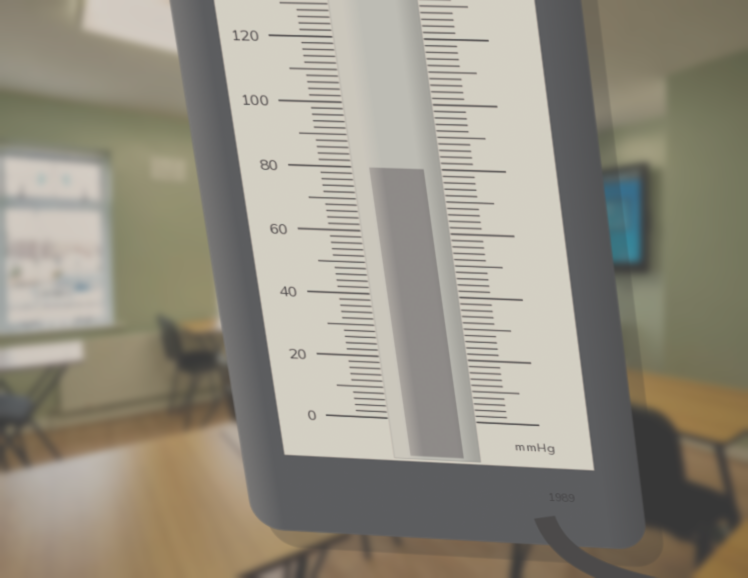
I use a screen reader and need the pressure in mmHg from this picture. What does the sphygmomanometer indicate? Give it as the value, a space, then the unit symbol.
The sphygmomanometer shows 80 mmHg
